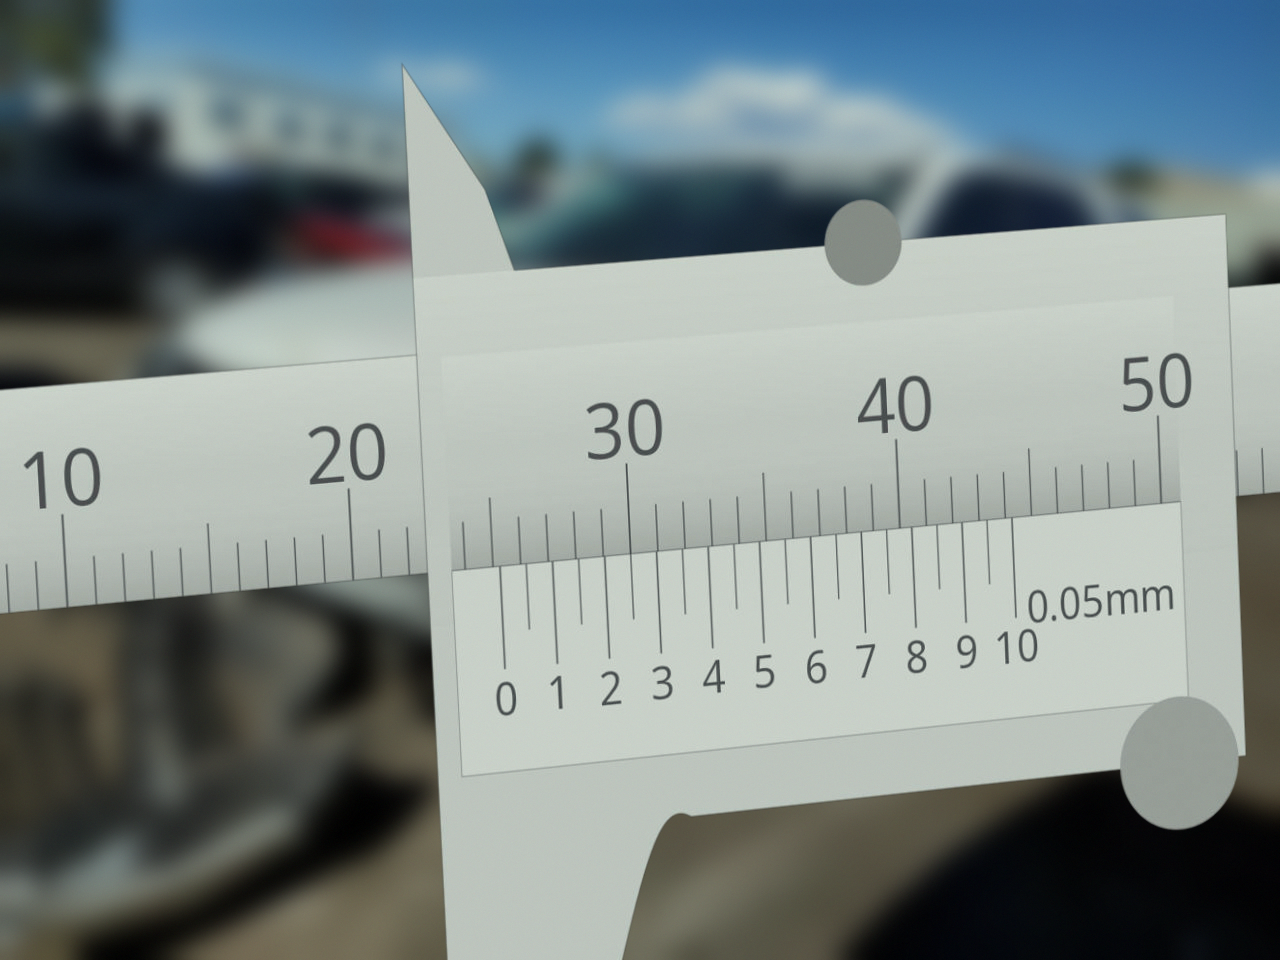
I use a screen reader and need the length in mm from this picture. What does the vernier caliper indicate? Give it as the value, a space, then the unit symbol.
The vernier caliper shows 25.25 mm
